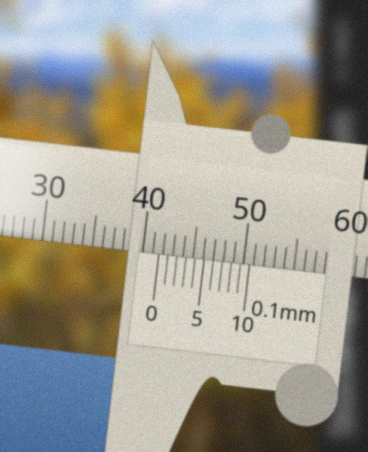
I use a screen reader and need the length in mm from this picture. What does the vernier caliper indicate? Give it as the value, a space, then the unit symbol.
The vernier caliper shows 41.6 mm
